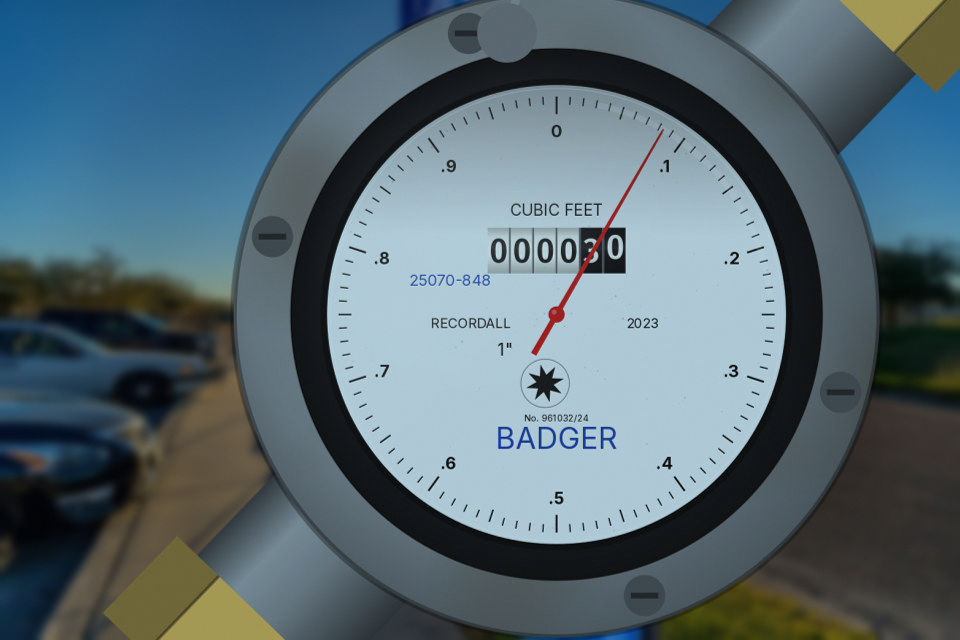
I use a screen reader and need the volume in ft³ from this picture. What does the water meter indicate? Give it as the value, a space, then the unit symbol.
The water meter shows 30.08 ft³
